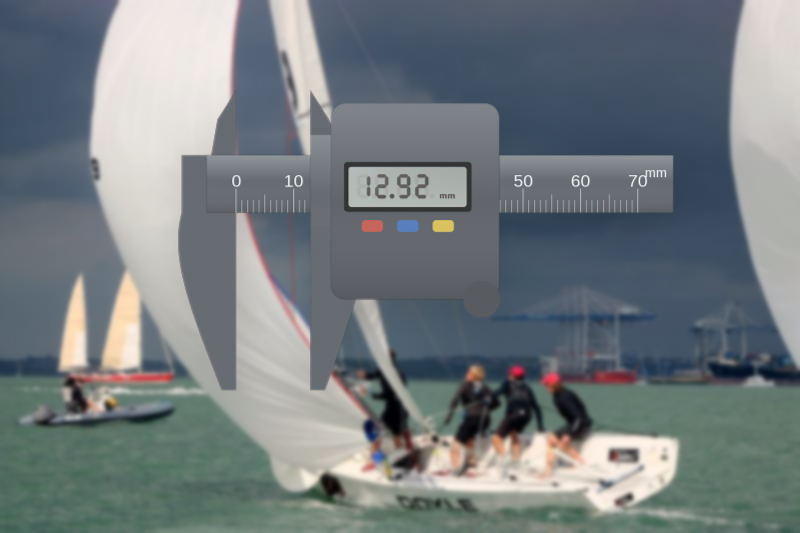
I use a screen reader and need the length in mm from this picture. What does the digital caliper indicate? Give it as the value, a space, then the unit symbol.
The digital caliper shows 12.92 mm
